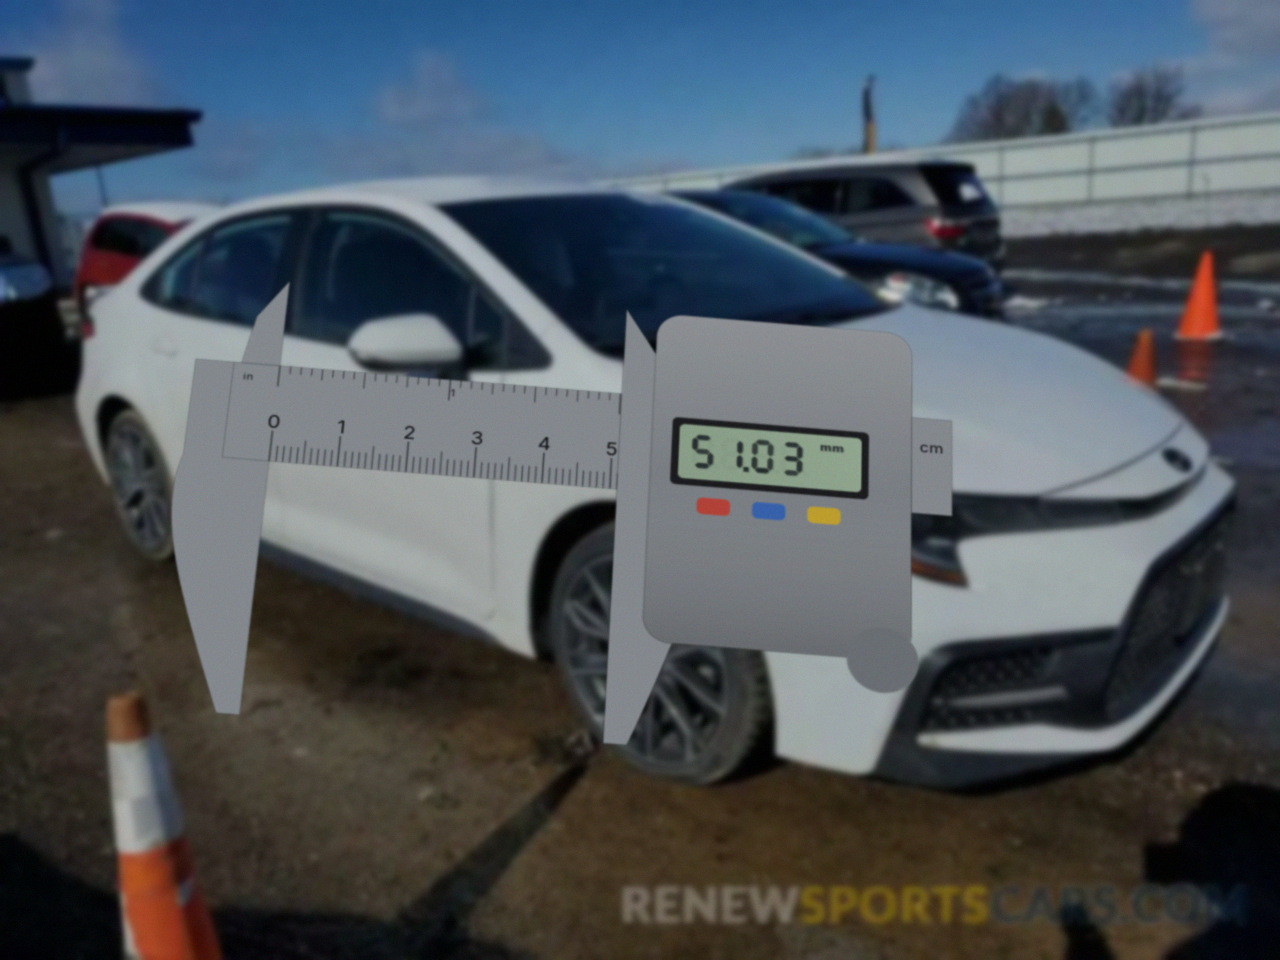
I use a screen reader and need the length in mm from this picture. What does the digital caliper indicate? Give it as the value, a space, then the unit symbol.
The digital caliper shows 51.03 mm
